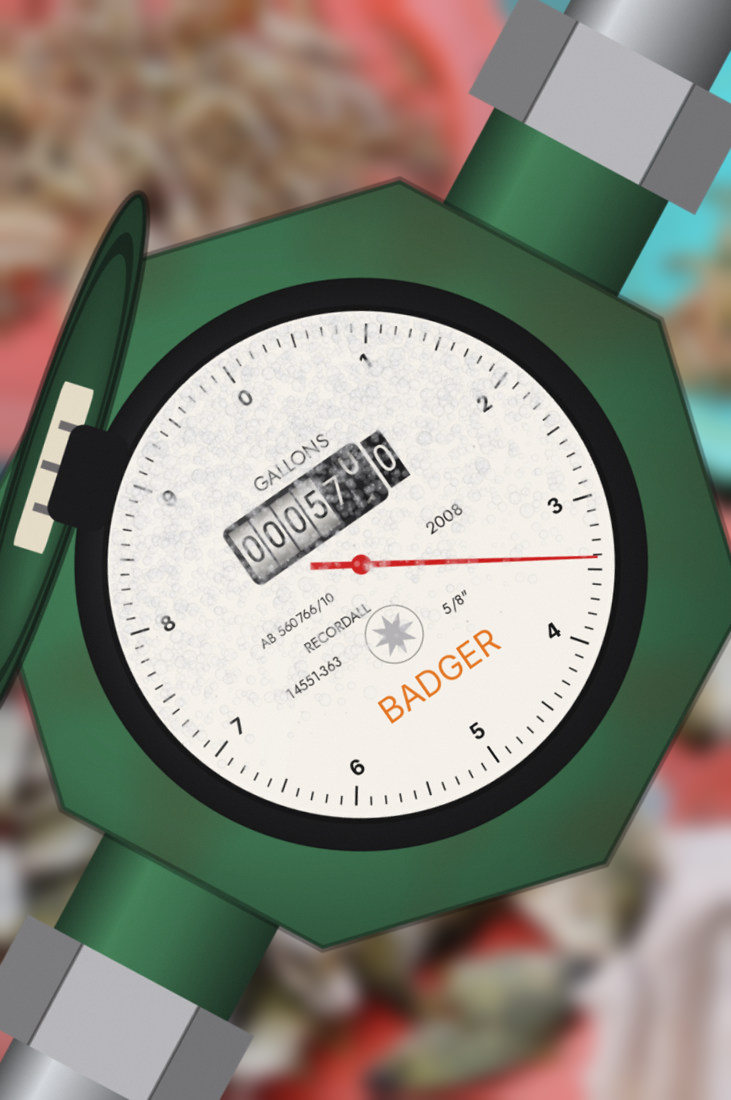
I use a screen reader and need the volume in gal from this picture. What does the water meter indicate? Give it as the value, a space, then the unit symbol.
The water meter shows 5703.4 gal
